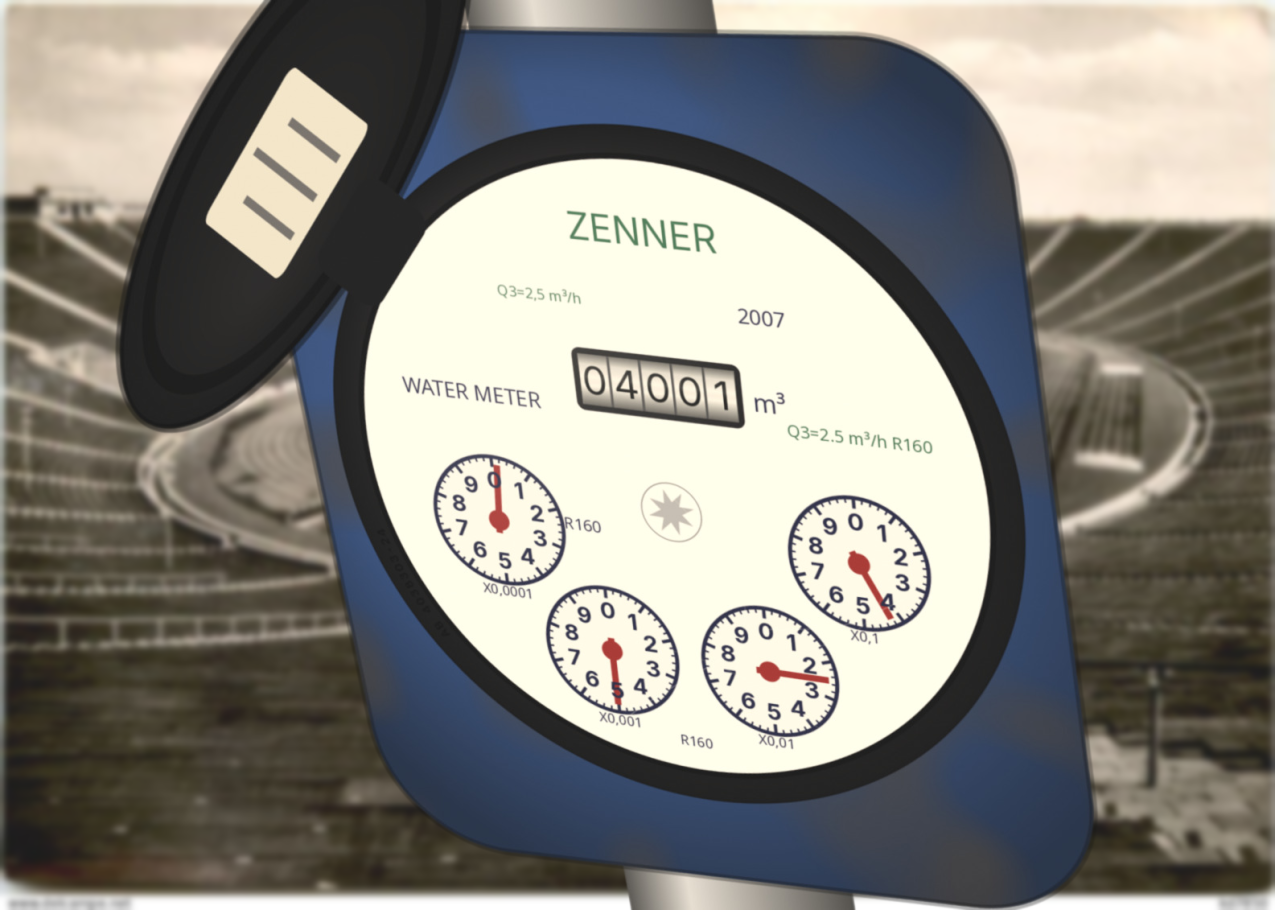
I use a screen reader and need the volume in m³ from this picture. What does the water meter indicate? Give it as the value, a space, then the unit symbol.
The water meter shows 4001.4250 m³
